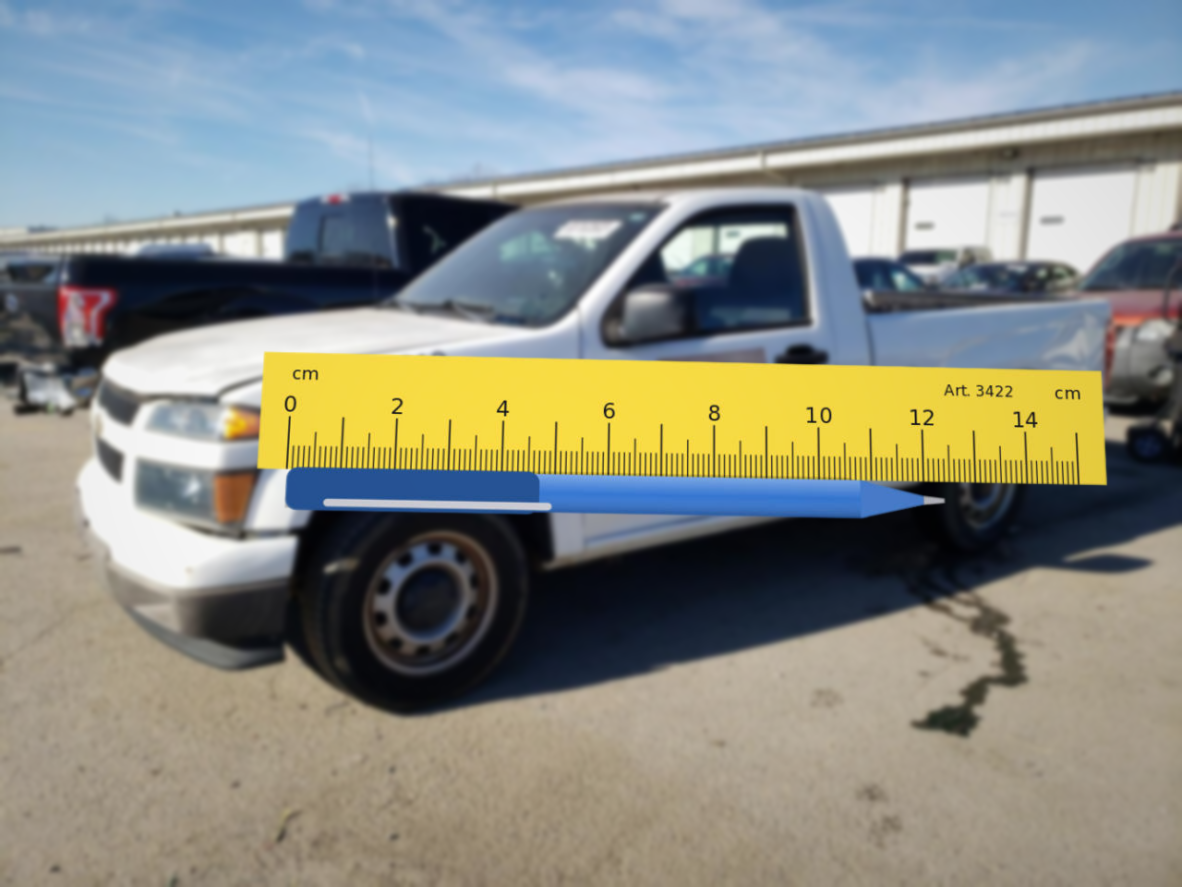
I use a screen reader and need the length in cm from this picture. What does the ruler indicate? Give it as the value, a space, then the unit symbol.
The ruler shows 12.4 cm
